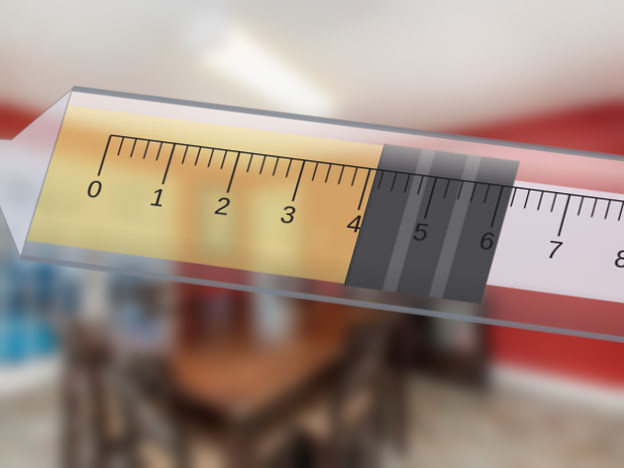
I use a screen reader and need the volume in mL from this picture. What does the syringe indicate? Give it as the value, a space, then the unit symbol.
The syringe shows 4.1 mL
